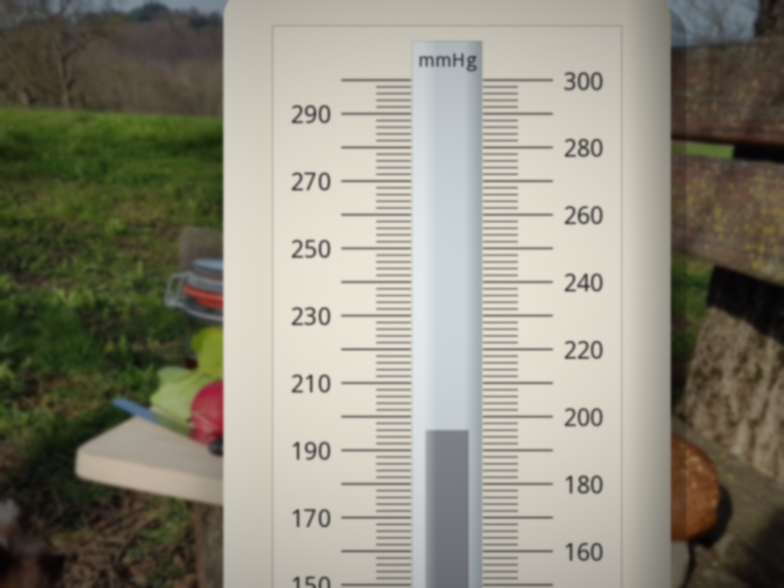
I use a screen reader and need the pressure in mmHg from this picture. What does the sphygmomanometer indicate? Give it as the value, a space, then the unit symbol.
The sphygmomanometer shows 196 mmHg
